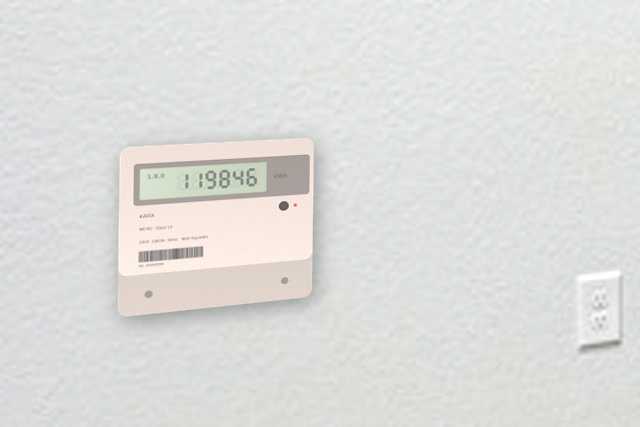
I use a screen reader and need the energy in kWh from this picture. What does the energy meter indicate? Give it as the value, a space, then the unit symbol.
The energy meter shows 119846 kWh
